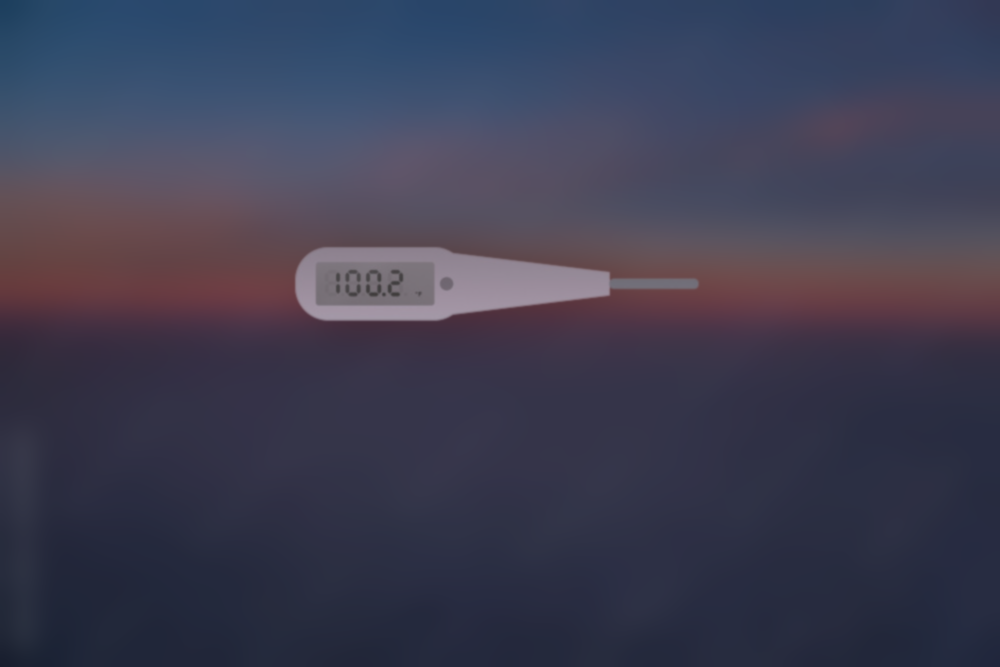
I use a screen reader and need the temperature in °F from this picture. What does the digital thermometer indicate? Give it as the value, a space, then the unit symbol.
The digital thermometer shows 100.2 °F
